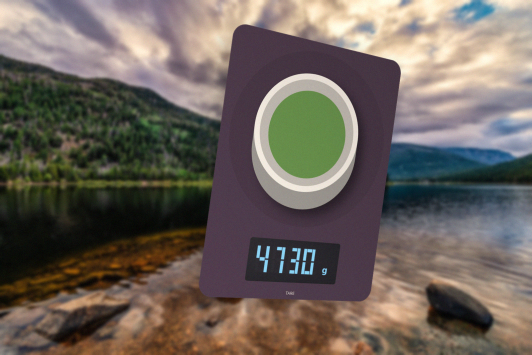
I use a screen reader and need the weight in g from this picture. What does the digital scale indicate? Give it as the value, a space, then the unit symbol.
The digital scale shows 4730 g
